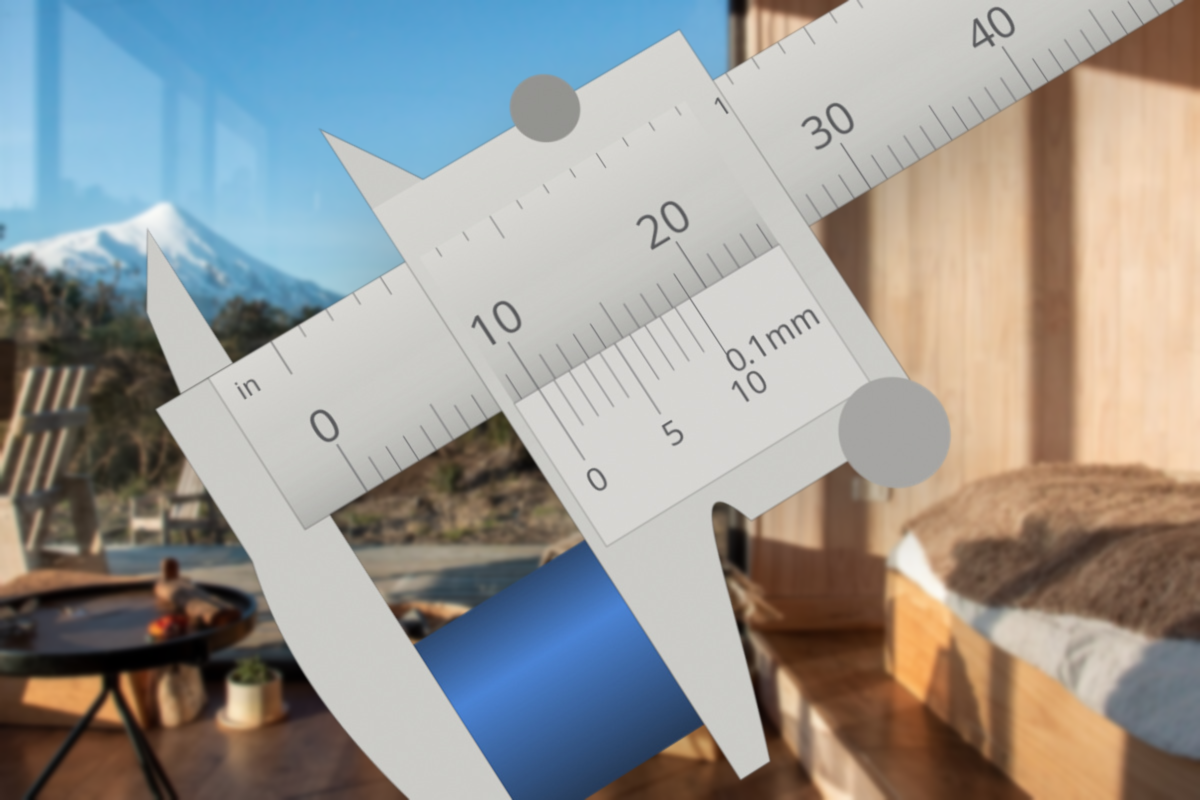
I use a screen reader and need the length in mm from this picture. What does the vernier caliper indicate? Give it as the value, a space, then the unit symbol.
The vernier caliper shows 10.0 mm
